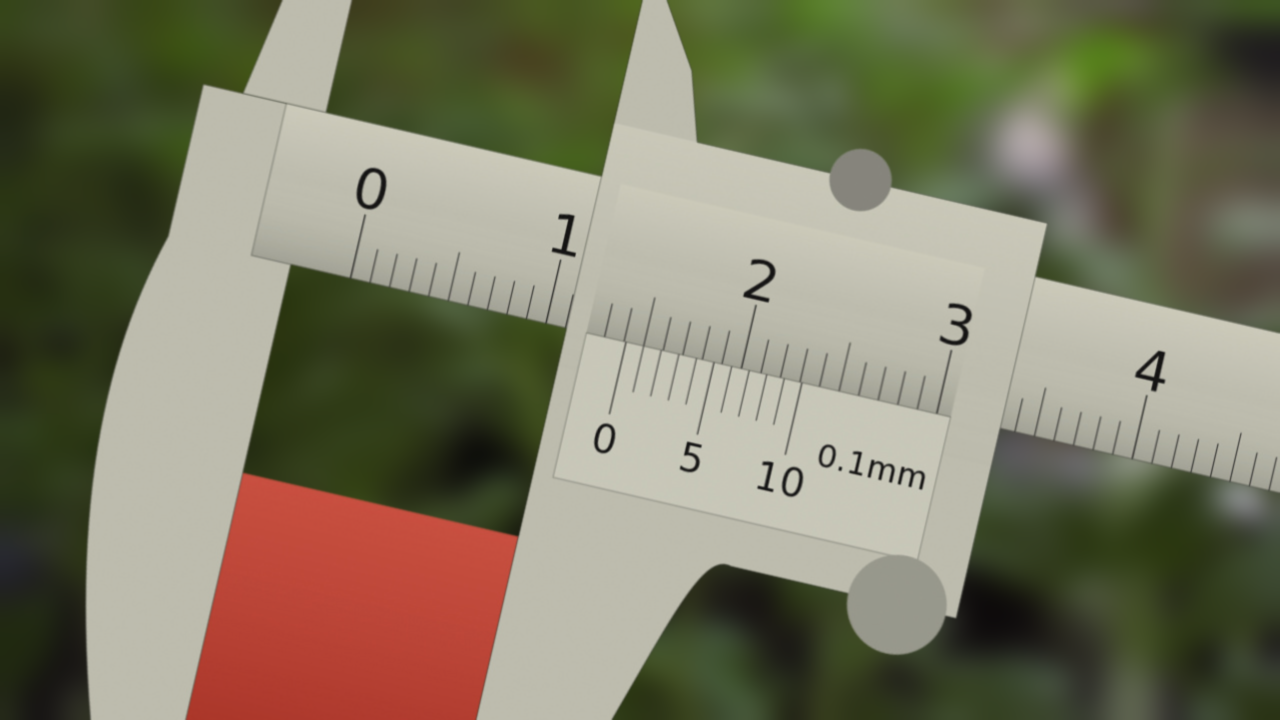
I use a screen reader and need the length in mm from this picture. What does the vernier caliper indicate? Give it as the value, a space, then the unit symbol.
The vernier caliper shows 14.1 mm
